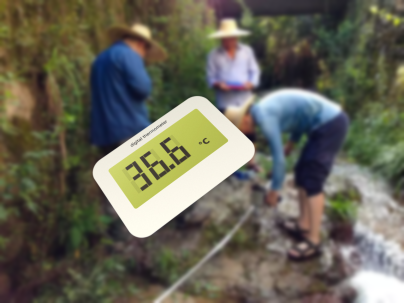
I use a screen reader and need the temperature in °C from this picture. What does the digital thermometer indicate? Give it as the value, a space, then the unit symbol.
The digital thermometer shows 36.6 °C
